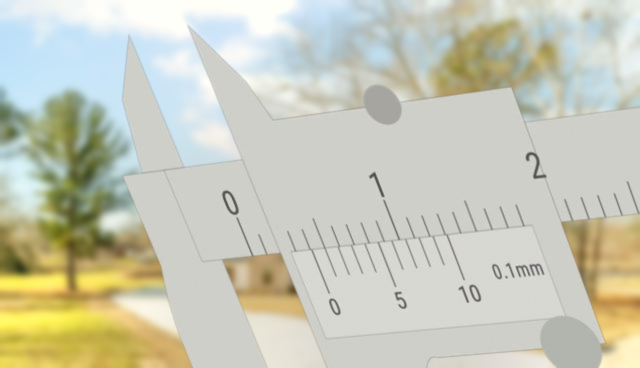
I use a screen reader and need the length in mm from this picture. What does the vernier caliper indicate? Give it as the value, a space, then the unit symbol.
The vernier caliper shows 4.1 mm
